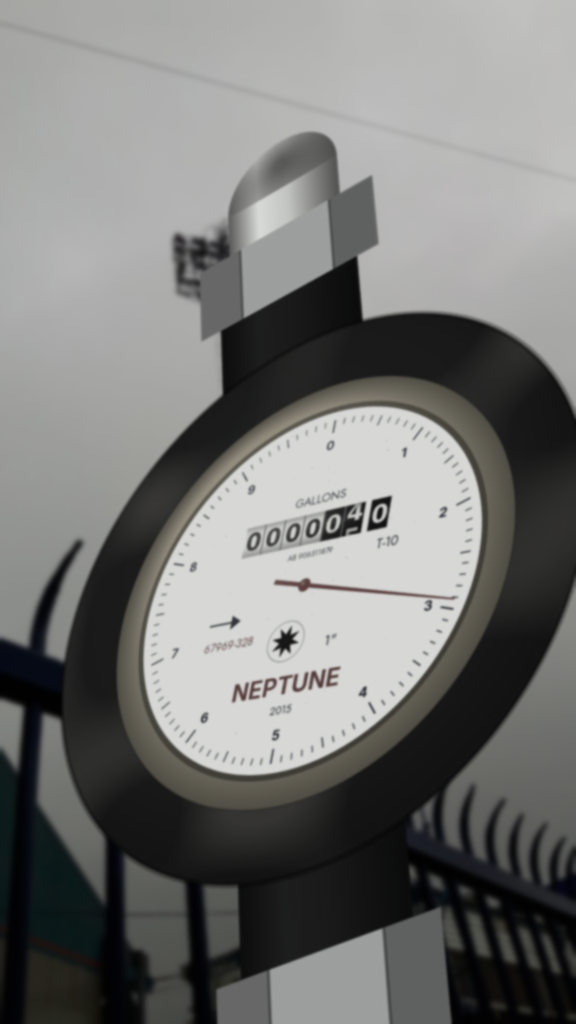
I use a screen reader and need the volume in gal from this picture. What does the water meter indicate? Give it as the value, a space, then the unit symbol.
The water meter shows 42.9 gal
